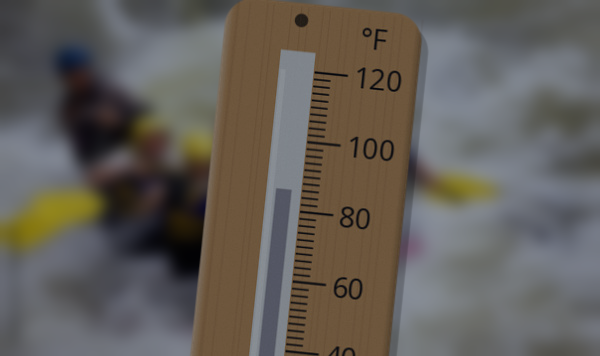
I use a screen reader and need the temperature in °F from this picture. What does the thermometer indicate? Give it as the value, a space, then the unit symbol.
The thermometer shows 86 °F
